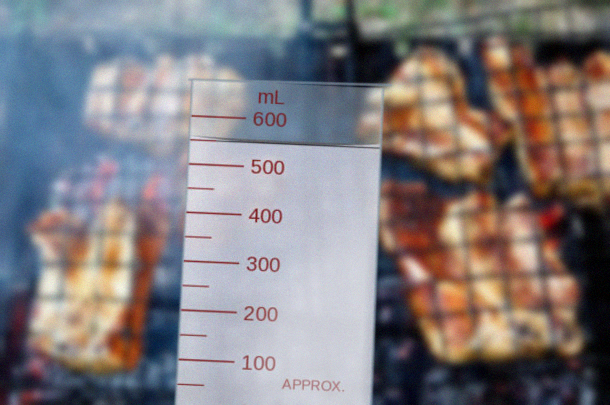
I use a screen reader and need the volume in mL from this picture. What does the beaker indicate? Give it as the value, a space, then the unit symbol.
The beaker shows 550 mL
